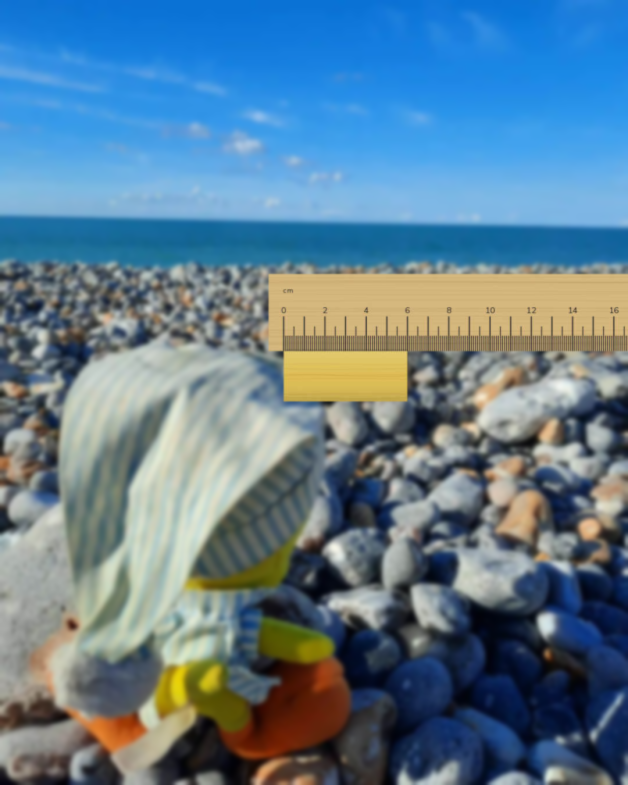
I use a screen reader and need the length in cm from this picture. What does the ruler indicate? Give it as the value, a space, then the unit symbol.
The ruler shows 6 cm
